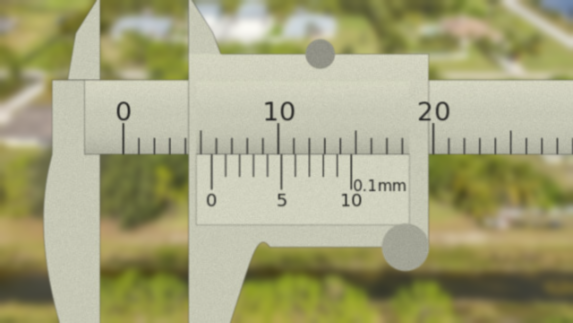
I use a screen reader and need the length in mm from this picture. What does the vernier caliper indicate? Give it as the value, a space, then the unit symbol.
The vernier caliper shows 5.7 mm
